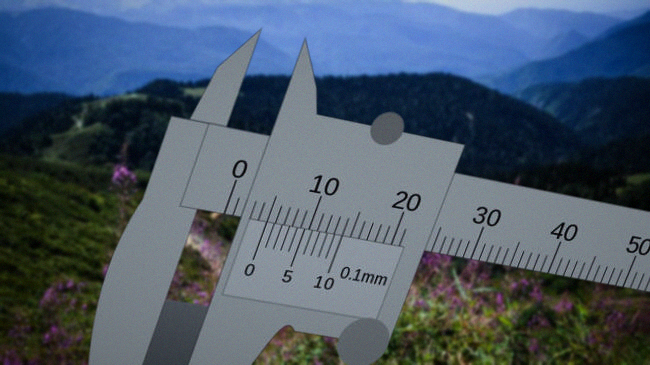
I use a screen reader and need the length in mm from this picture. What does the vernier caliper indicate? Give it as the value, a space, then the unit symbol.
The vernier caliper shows 5.0 mm
